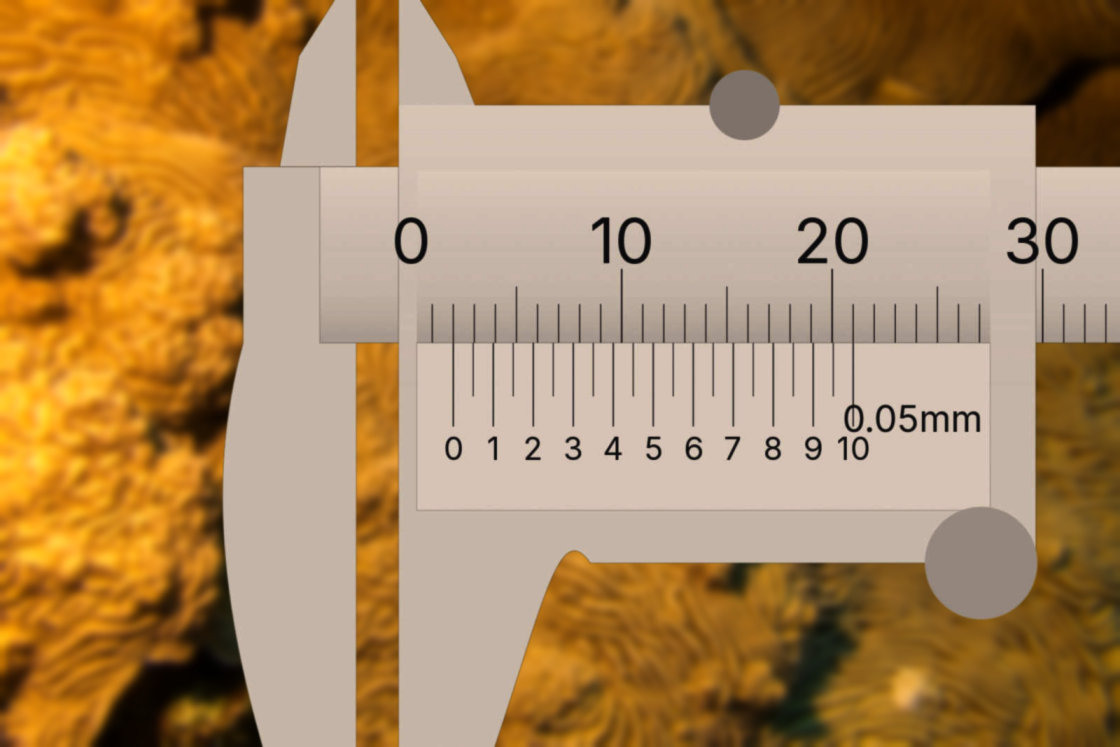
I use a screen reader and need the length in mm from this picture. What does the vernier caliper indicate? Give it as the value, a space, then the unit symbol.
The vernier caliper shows 2.0 mm
